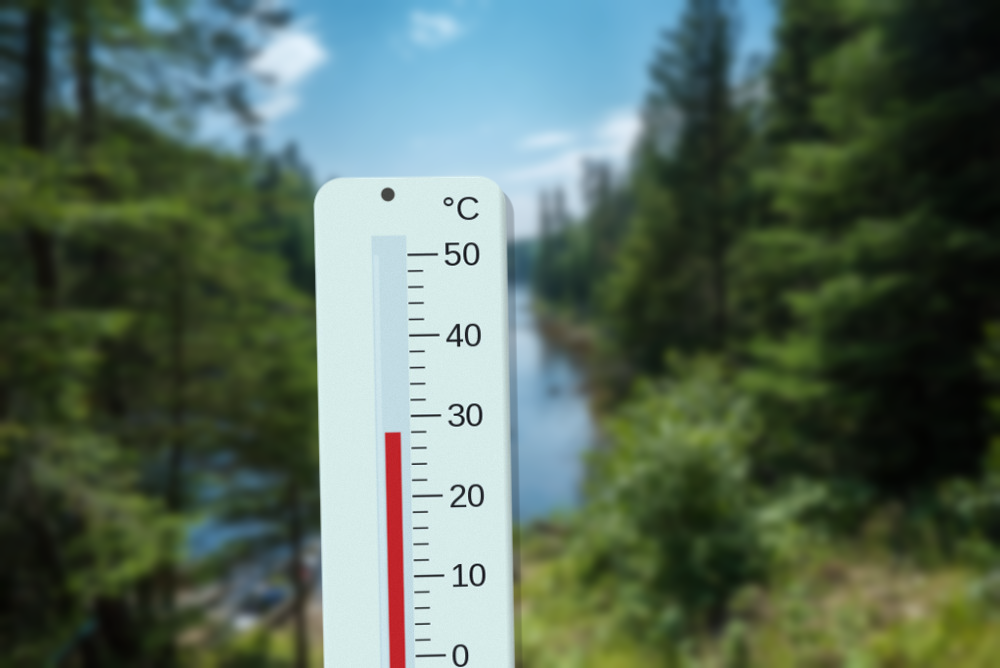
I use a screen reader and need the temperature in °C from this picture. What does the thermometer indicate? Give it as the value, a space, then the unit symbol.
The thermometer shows 28 °C
